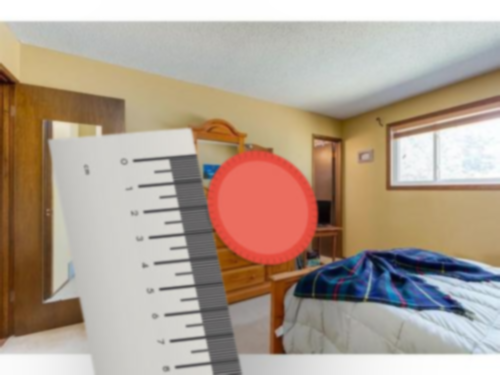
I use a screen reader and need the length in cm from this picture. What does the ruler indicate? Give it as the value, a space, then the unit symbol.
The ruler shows 4.5 cm
